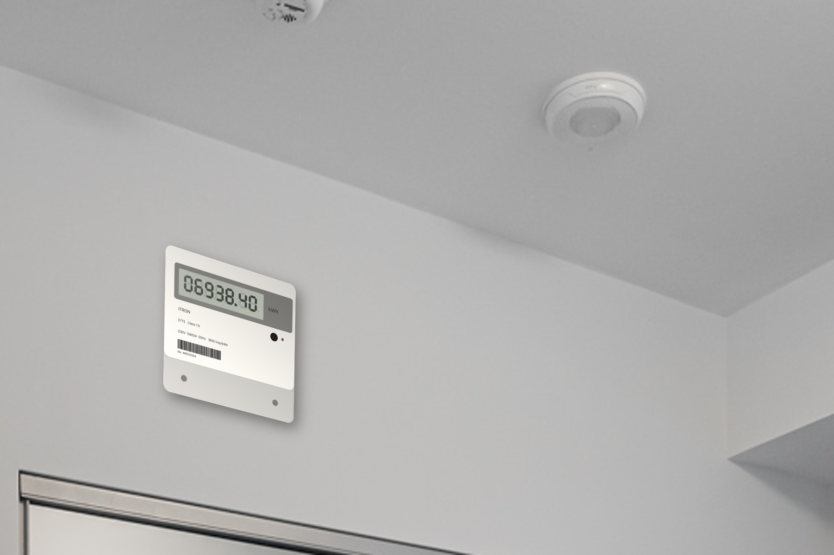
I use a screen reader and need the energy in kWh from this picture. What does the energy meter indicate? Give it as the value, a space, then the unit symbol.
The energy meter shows 6938.40 kWh
